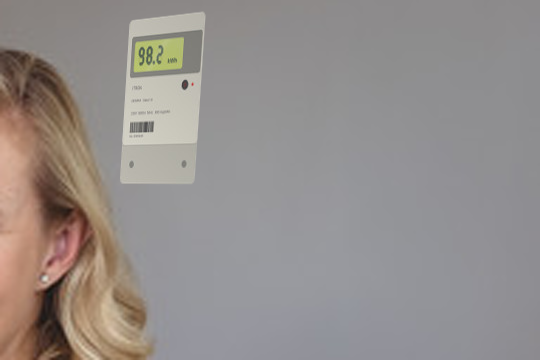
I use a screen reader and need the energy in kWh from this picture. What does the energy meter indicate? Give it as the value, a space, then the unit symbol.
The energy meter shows 98.2 kWh
